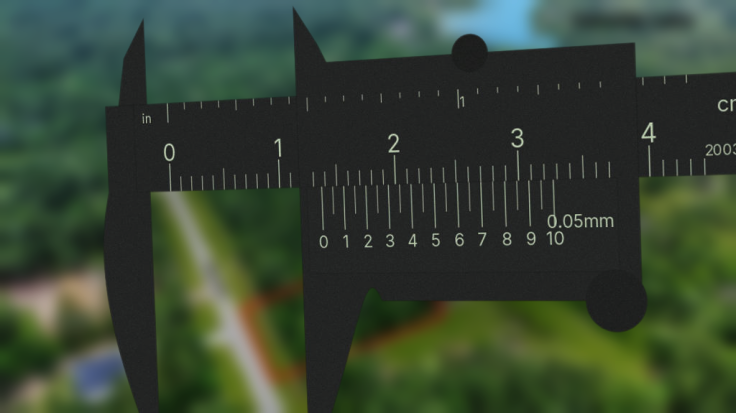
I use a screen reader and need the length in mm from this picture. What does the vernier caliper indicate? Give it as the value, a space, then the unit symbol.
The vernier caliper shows 13.7 mm
